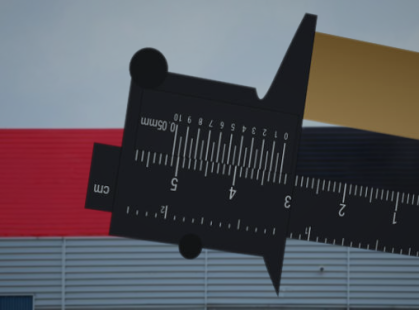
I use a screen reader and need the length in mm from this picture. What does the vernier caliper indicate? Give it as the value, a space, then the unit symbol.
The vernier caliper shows 32.0 mm
